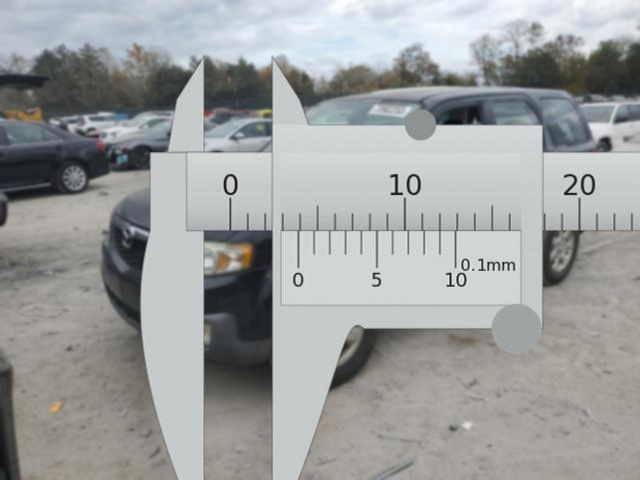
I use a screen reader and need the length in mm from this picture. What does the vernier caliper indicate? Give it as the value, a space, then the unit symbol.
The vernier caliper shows 3.9 mm
